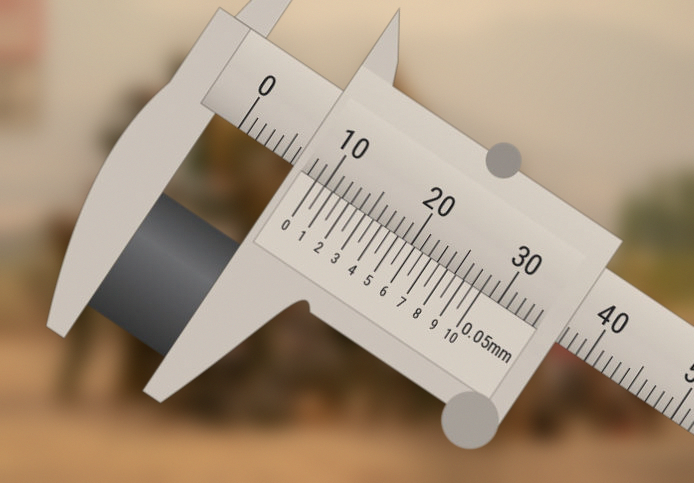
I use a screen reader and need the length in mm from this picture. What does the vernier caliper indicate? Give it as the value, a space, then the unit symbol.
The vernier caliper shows 9.0 mm
